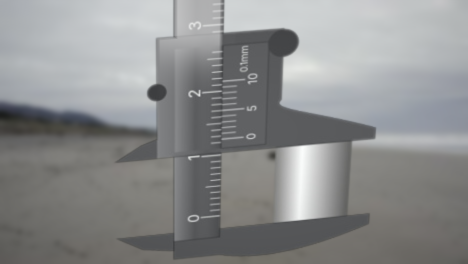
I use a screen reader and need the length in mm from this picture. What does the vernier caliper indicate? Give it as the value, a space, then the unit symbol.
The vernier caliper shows 12.5 mm
